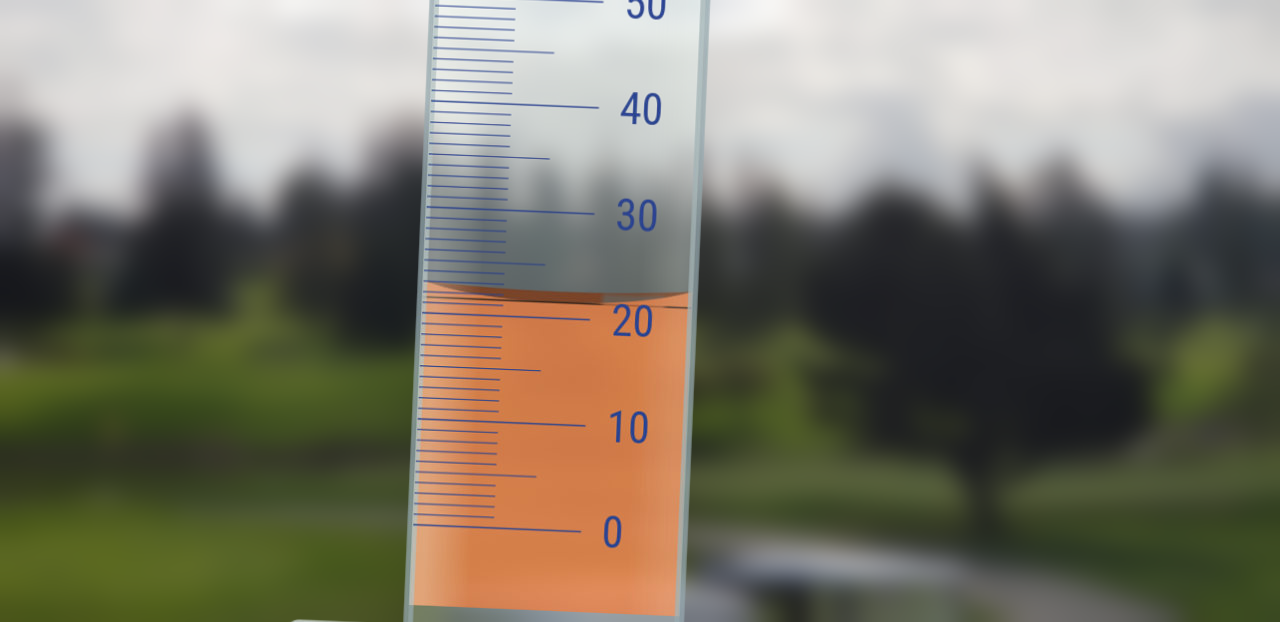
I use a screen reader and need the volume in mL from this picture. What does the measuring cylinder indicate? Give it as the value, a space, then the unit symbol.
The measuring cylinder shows 21.5 mL
